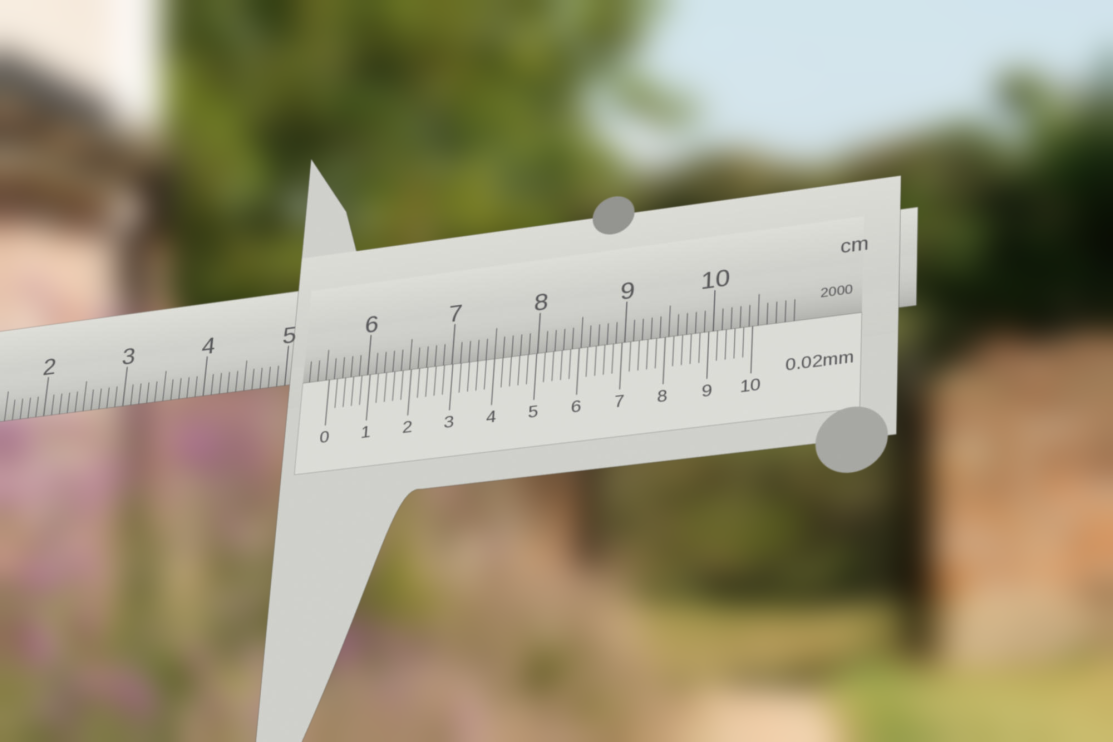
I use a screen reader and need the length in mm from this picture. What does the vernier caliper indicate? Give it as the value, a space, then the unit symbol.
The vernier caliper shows 55.4 mm
